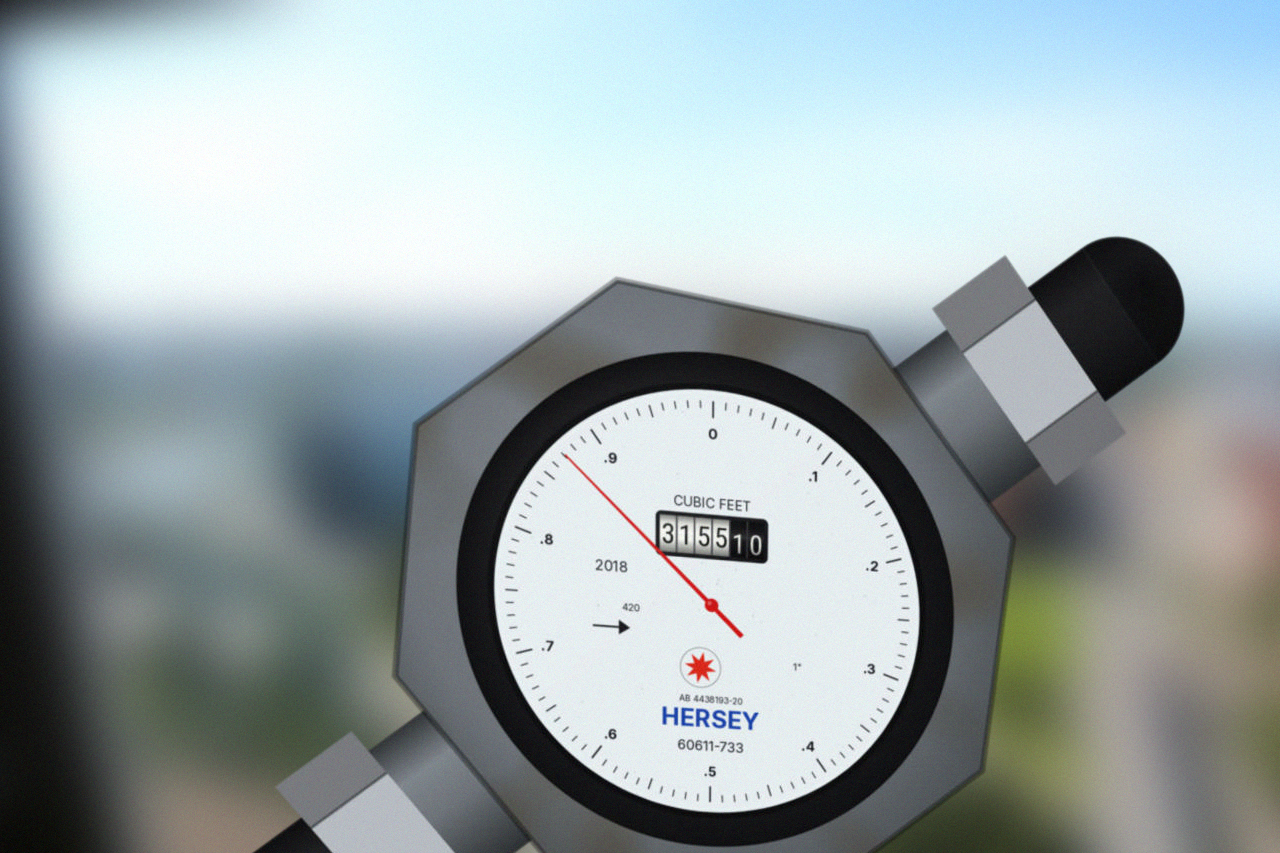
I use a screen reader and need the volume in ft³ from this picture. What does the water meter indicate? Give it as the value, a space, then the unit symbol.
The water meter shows 315509.87 ft³
